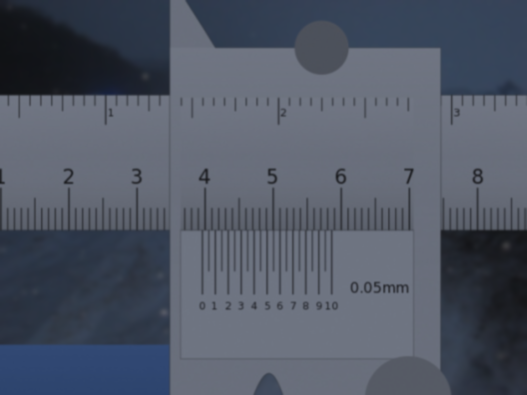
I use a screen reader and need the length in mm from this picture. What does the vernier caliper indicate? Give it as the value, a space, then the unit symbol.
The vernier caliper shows 39.6 mm
